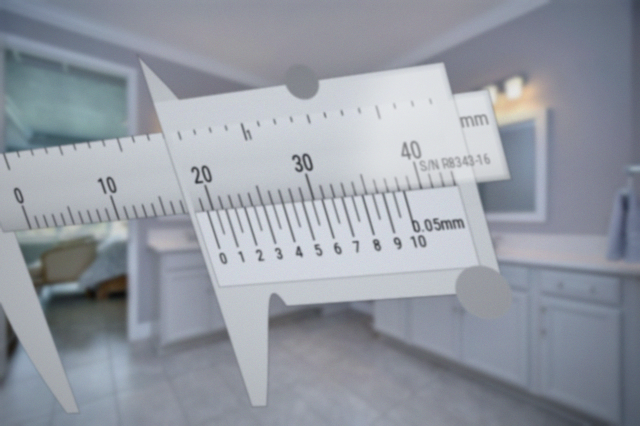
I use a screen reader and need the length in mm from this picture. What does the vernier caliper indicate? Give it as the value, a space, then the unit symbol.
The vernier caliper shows 19.4 mm
